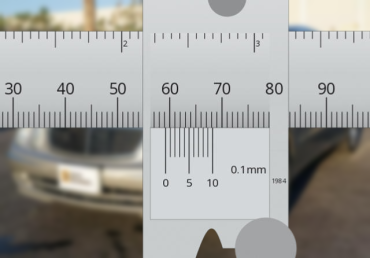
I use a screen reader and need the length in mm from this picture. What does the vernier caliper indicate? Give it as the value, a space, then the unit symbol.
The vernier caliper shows 59.2 mm
